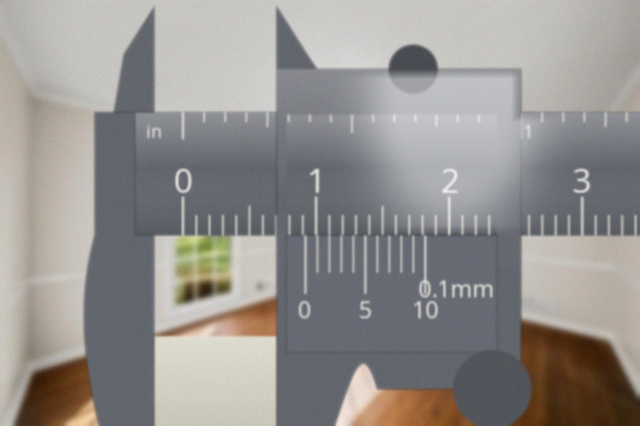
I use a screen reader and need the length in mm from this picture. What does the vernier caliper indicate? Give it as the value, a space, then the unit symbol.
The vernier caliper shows 9.2 mm
